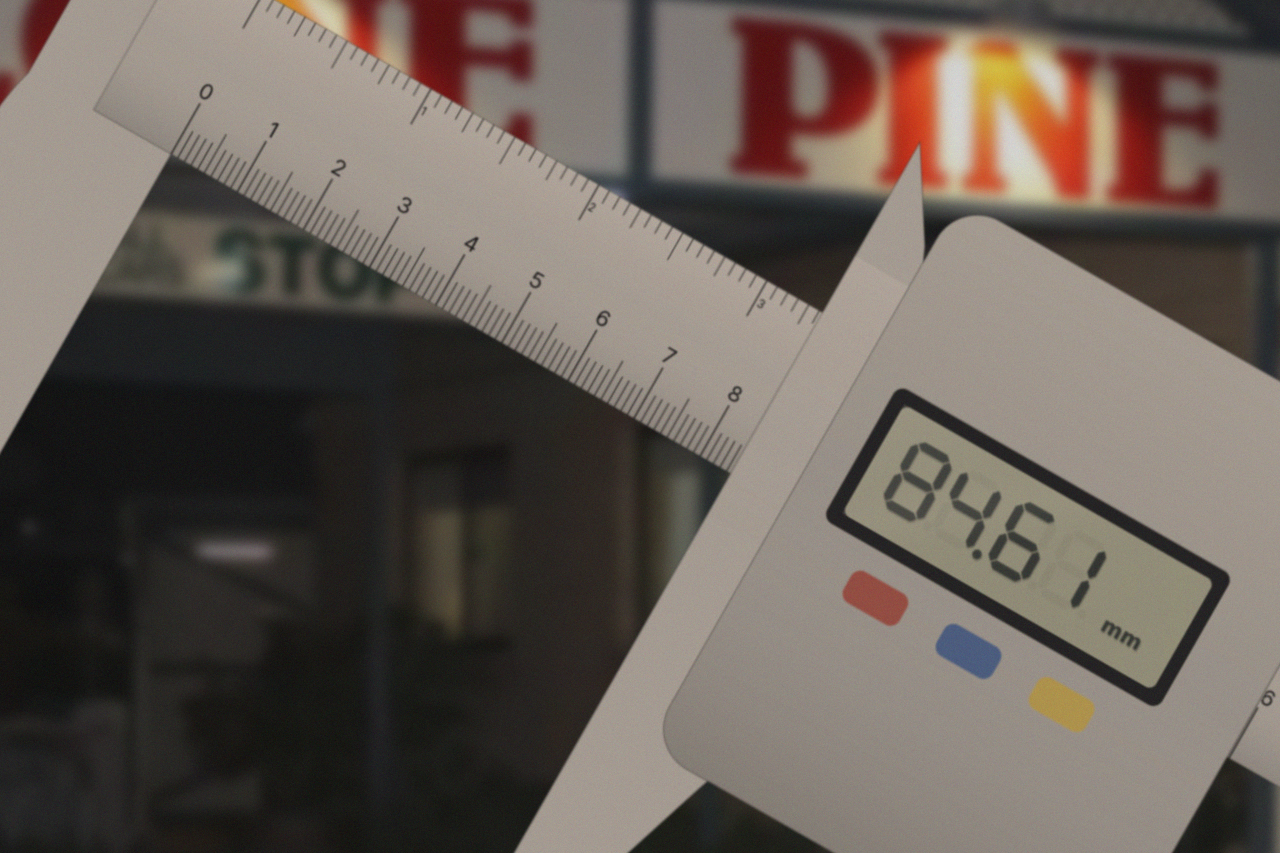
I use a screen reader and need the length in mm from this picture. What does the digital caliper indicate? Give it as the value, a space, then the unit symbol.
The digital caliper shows 84.61 mm
